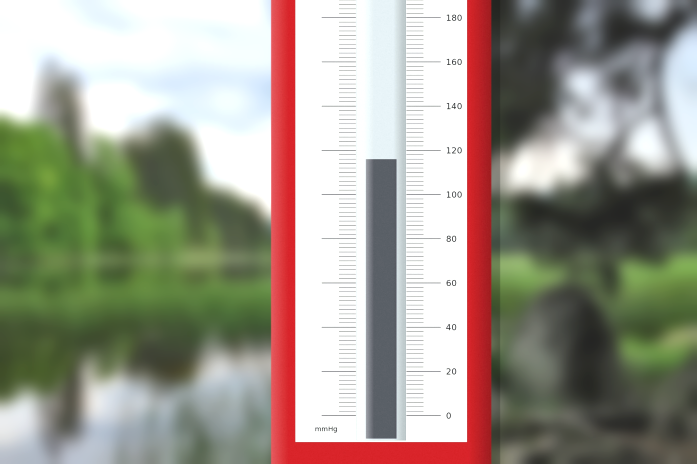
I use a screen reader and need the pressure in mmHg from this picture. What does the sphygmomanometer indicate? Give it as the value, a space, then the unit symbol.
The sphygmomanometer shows 116 mmHg
